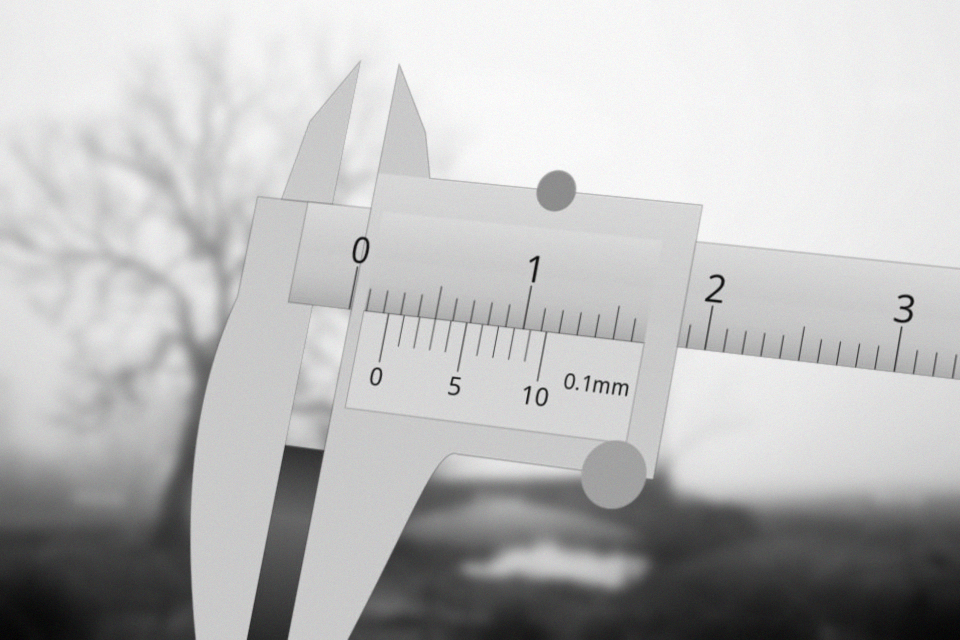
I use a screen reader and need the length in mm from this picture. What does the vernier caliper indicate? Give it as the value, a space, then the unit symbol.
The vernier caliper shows 2.3 mm
